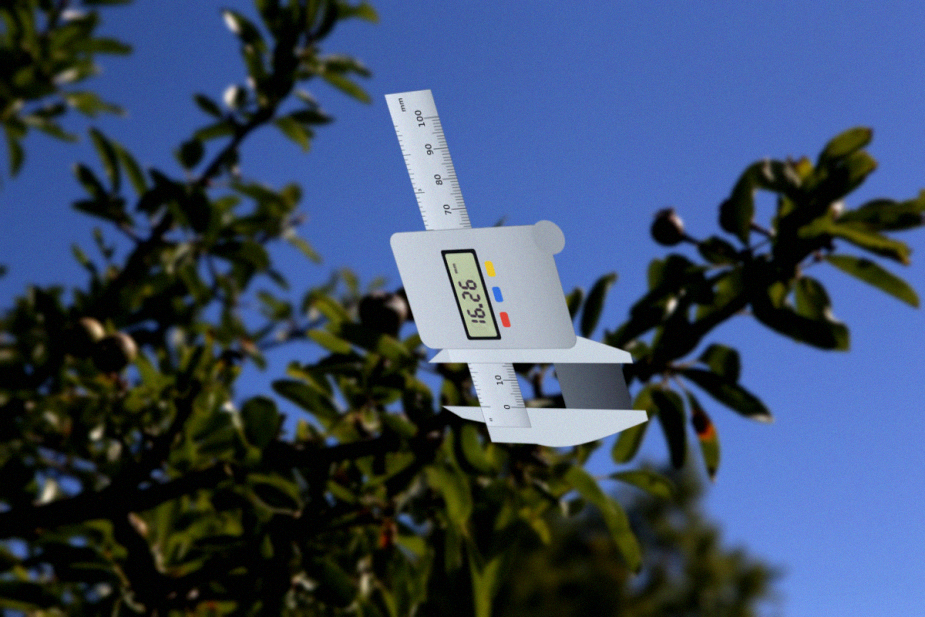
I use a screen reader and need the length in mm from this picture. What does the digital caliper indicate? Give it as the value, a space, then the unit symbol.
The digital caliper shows 16.26 mm
